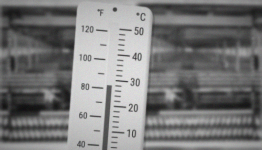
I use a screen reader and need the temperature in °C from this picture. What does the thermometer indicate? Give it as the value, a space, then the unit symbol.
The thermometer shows 28 °C
